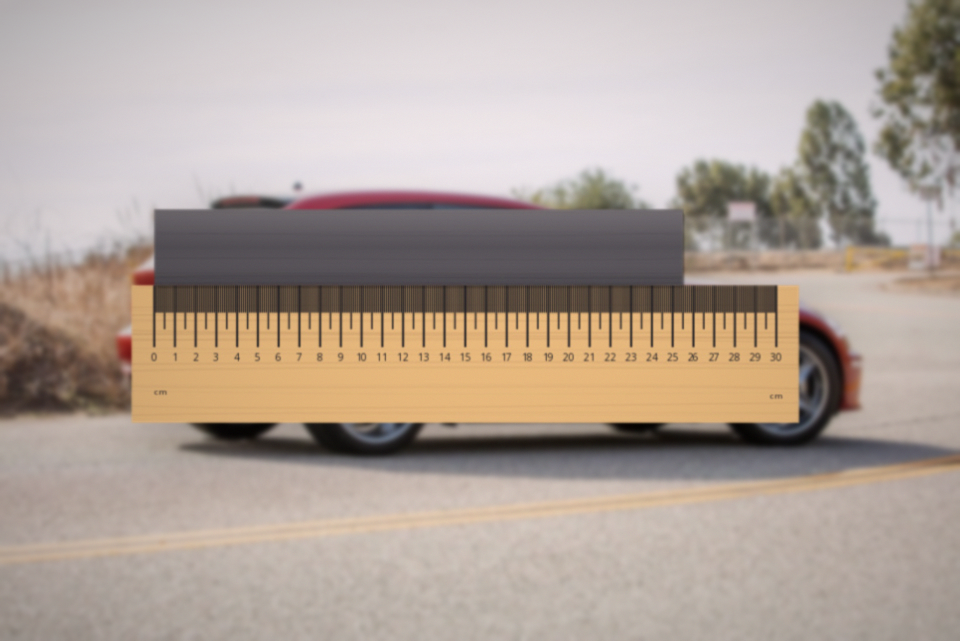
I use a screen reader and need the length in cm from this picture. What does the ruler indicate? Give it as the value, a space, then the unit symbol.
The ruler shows 25.5 cm
